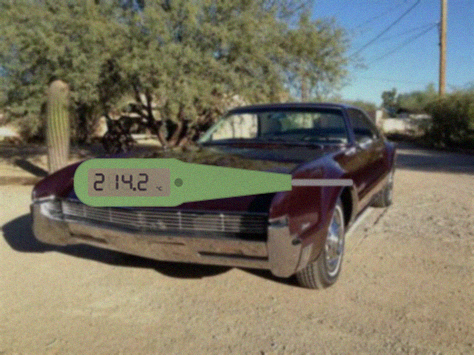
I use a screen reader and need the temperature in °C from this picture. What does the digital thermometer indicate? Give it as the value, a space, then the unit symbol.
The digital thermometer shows 214.2 °C
